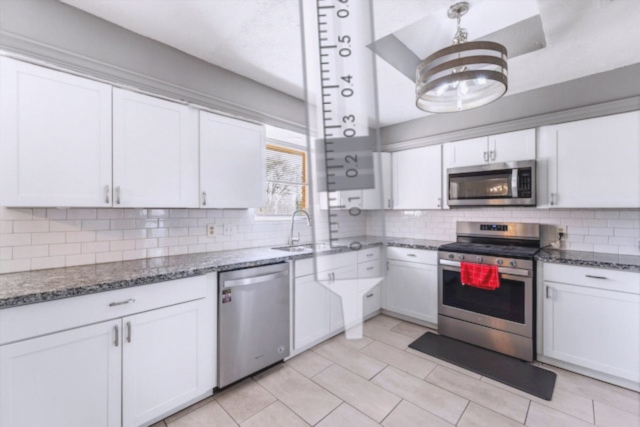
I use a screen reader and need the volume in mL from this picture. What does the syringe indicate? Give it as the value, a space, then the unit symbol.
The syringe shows 0.14 mL
